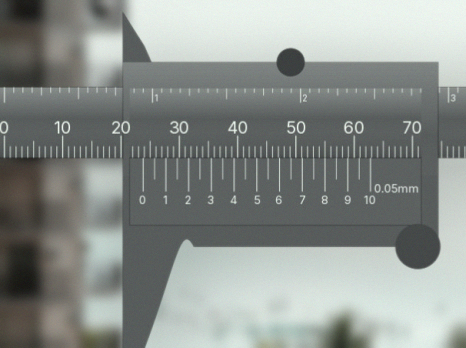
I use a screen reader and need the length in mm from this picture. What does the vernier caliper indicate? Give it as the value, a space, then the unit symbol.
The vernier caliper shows 23.8 mm
